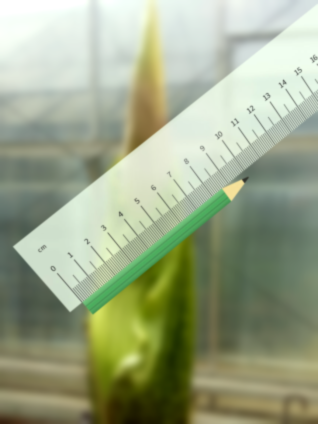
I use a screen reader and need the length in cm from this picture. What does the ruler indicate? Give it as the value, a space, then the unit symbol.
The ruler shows 10 cm
